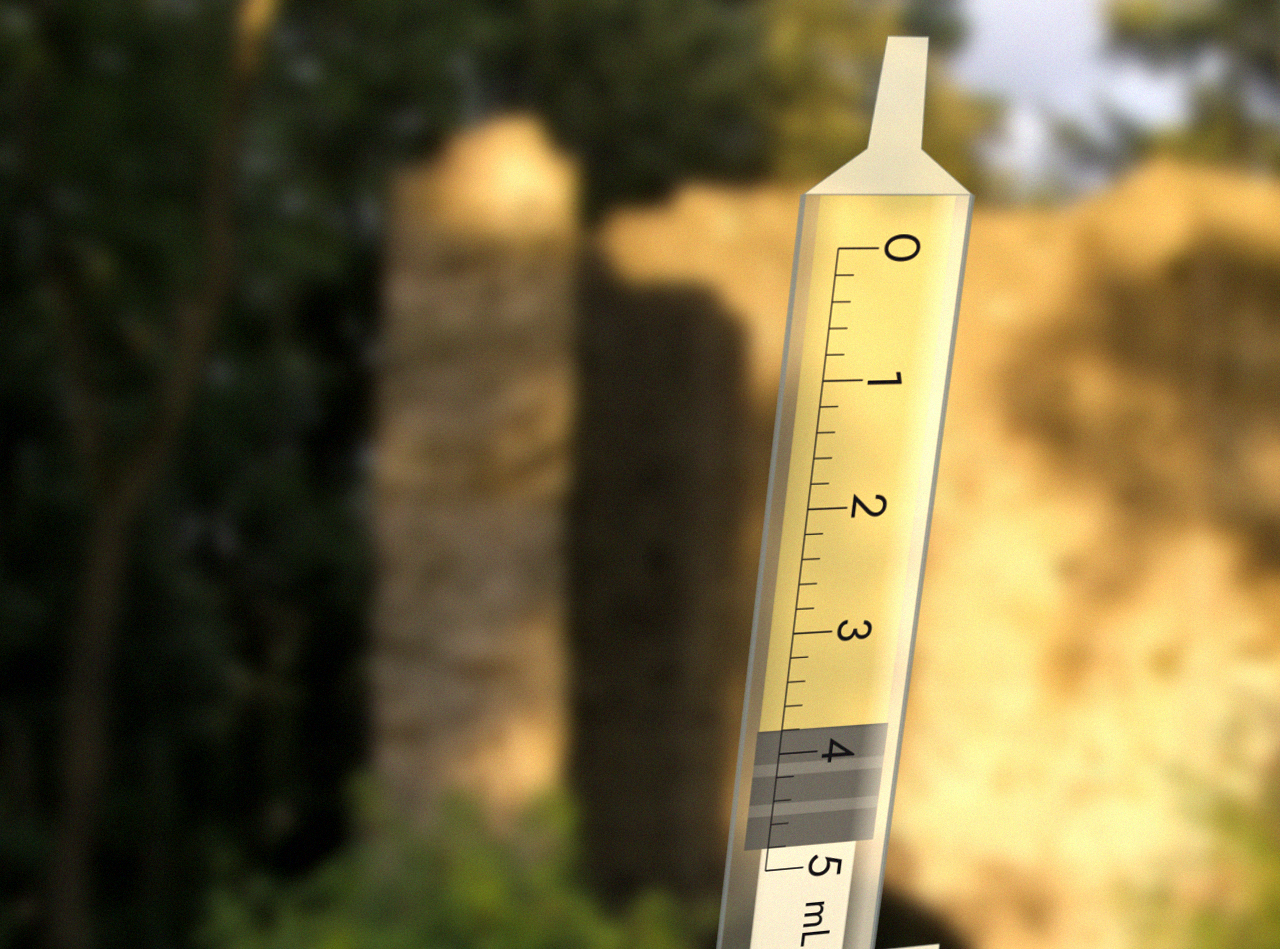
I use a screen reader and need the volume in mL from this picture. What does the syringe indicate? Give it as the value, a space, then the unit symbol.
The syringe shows 3.8 mL
